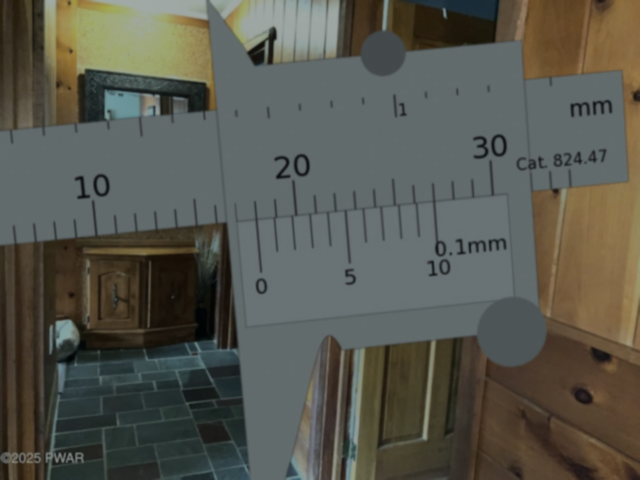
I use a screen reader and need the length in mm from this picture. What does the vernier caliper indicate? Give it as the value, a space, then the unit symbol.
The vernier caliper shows 18.0 mm
